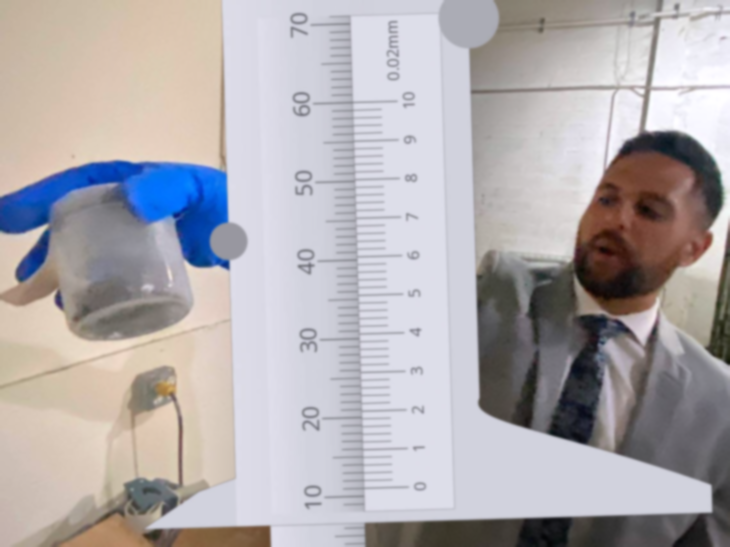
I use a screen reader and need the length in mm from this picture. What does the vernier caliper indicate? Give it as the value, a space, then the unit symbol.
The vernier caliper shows 11.0 mm
